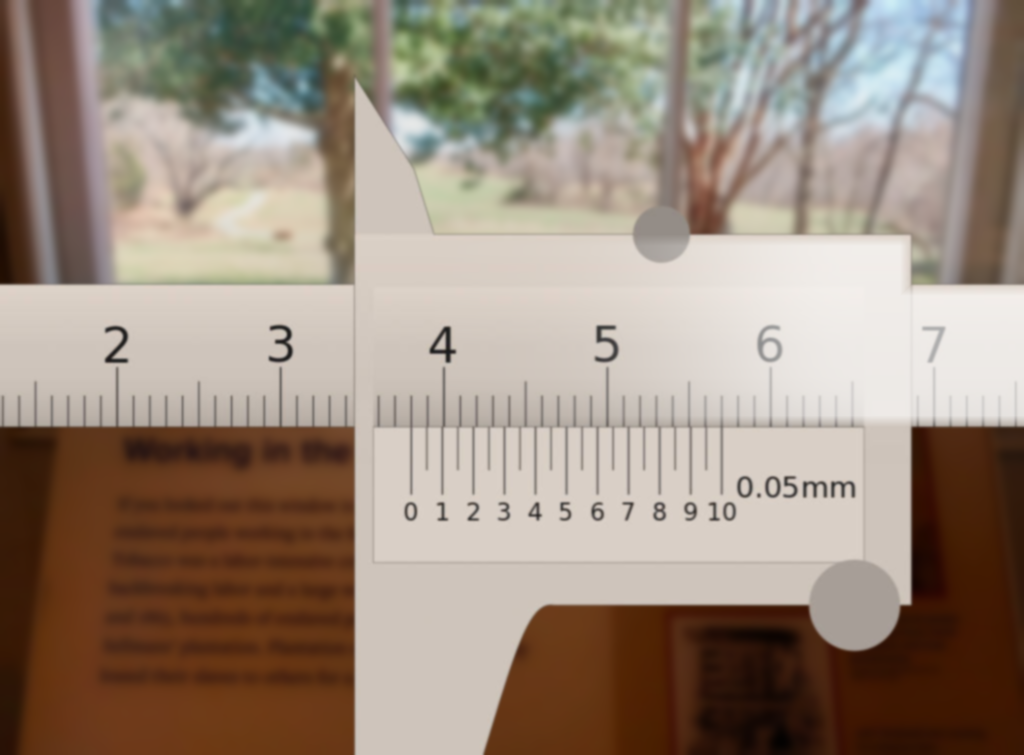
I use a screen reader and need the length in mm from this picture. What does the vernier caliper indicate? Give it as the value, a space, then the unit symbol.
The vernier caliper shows 38.0 mm
